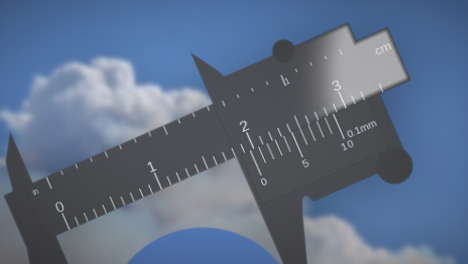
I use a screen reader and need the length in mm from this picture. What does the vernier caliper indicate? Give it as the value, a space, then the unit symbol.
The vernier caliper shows 19.6 mm
